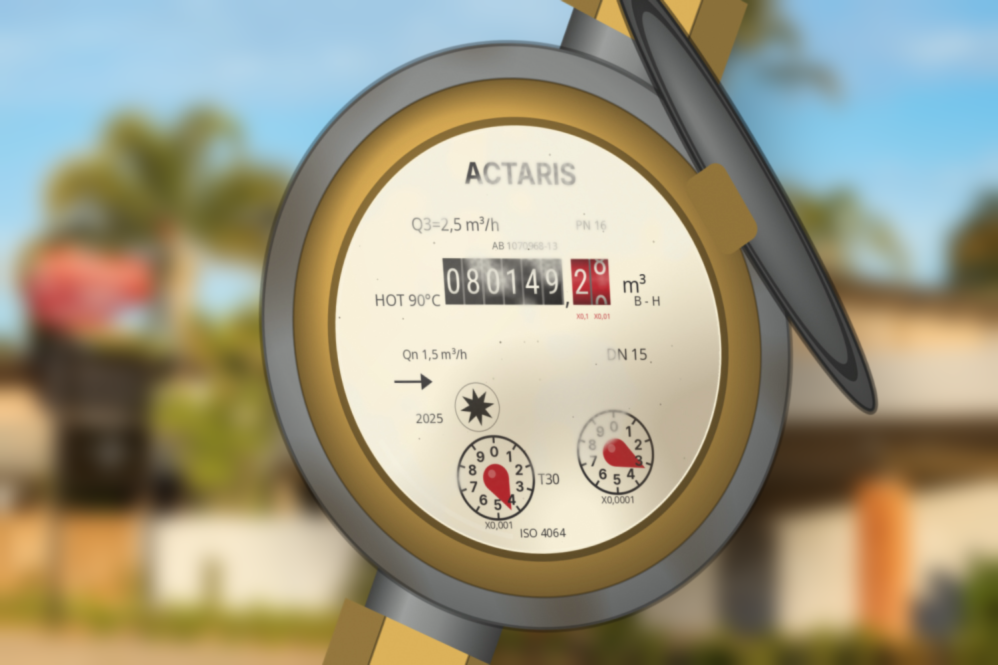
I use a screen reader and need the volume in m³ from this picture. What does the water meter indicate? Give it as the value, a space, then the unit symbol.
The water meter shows 80149.2843 m³
